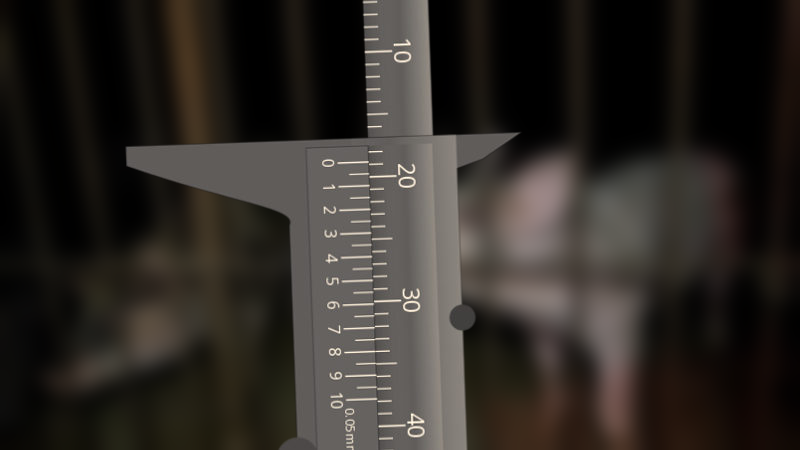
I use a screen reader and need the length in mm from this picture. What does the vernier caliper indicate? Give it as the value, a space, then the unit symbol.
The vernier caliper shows 18.8 mm
